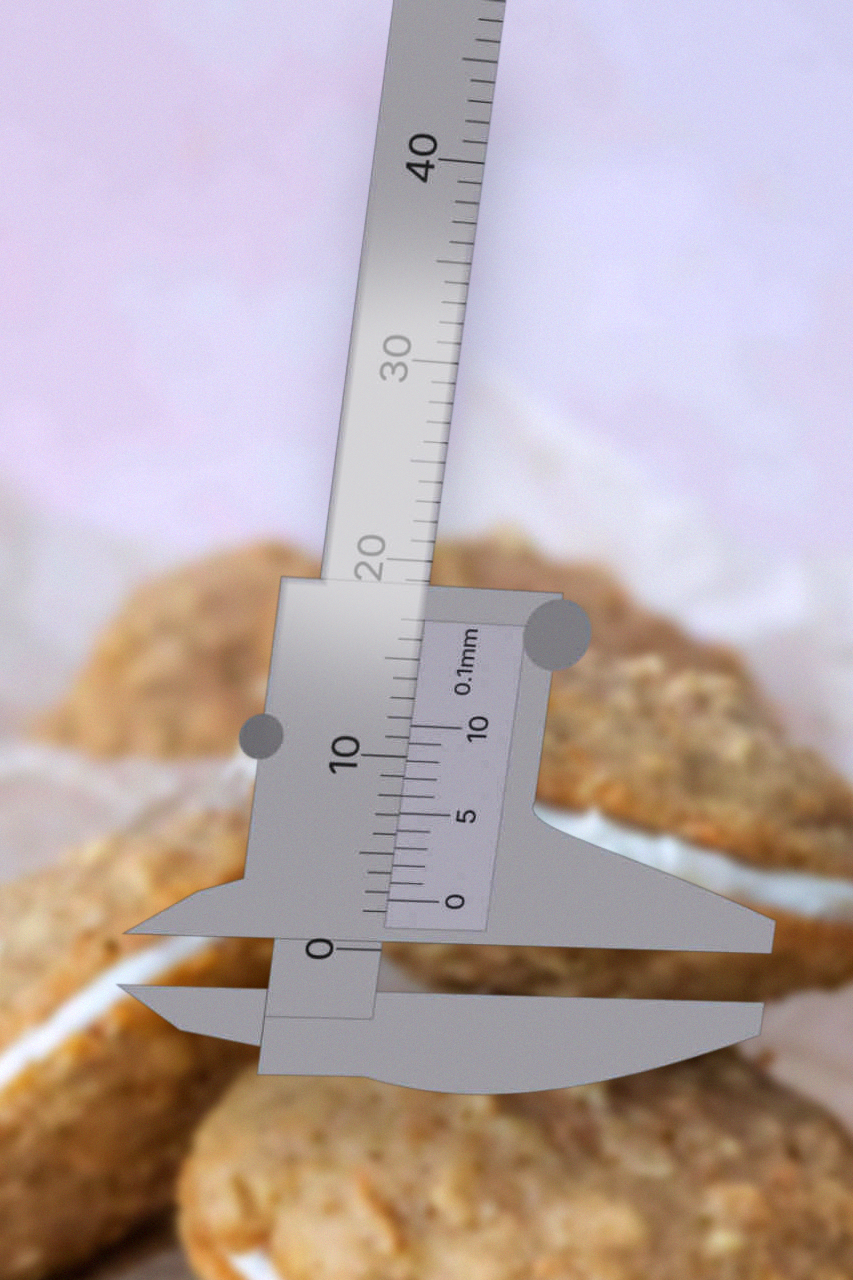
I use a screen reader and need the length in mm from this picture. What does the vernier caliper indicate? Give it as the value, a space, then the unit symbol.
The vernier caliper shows 2.6 mm
